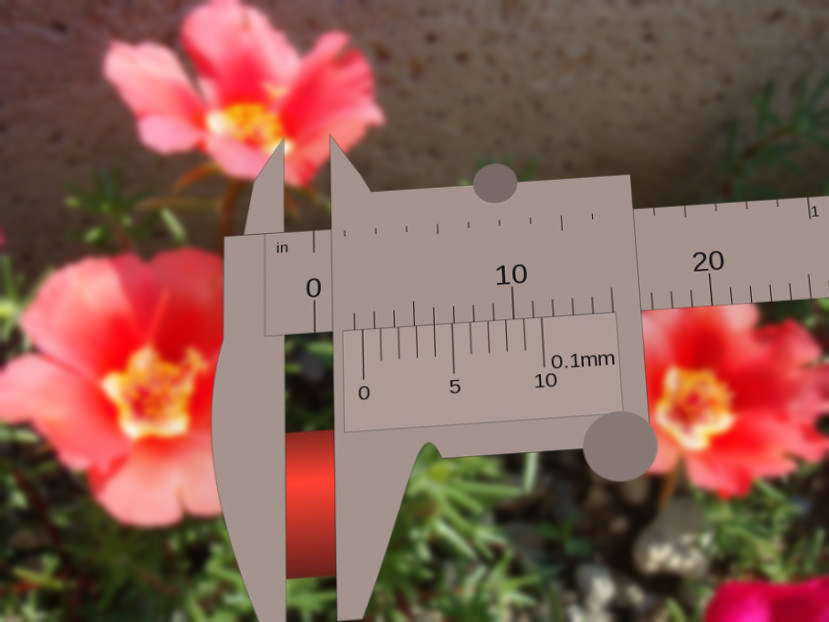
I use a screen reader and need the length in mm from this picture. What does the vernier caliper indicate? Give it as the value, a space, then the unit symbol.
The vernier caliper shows 2.4 mm
